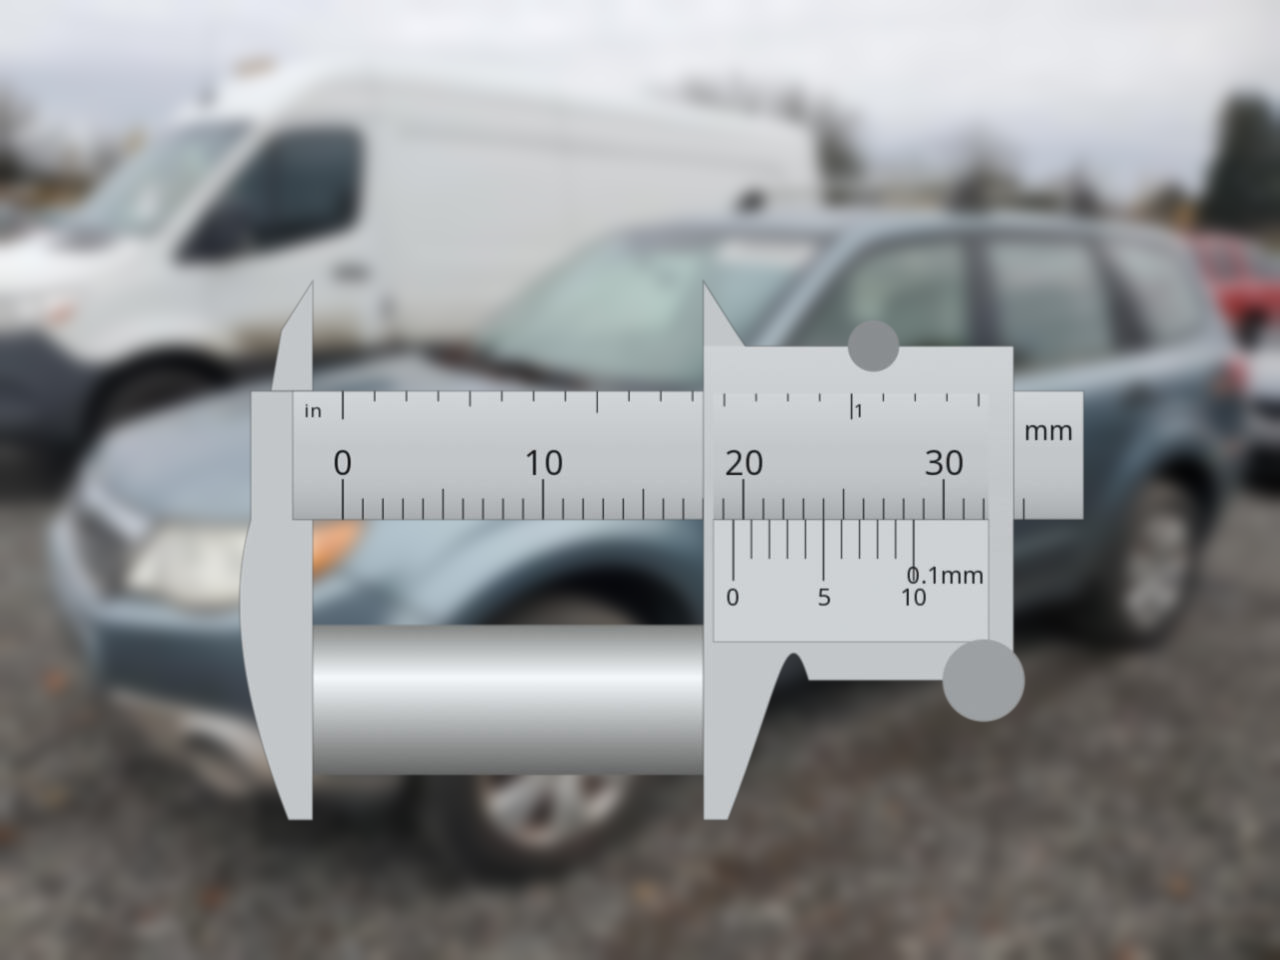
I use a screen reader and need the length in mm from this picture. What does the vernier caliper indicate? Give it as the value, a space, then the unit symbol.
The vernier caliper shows 19.5 mm
